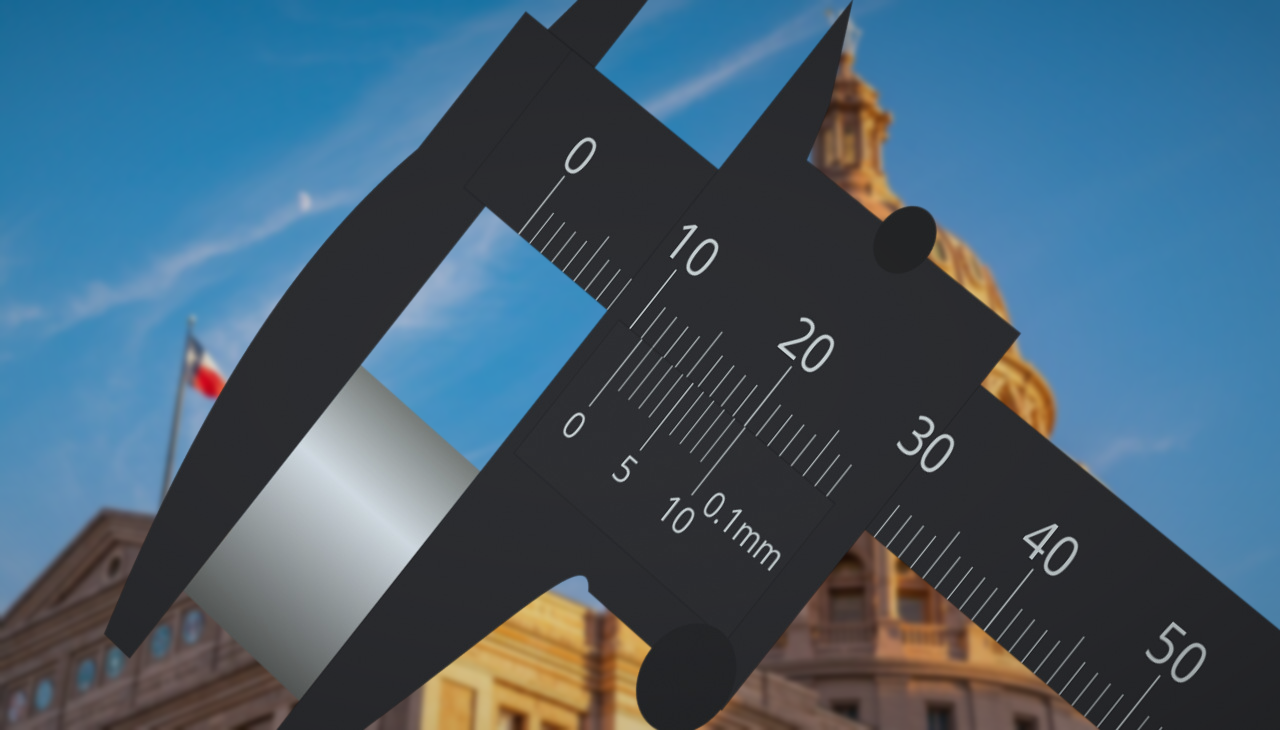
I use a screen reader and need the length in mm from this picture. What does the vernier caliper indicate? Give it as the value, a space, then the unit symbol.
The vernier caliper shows 11.1 mm
